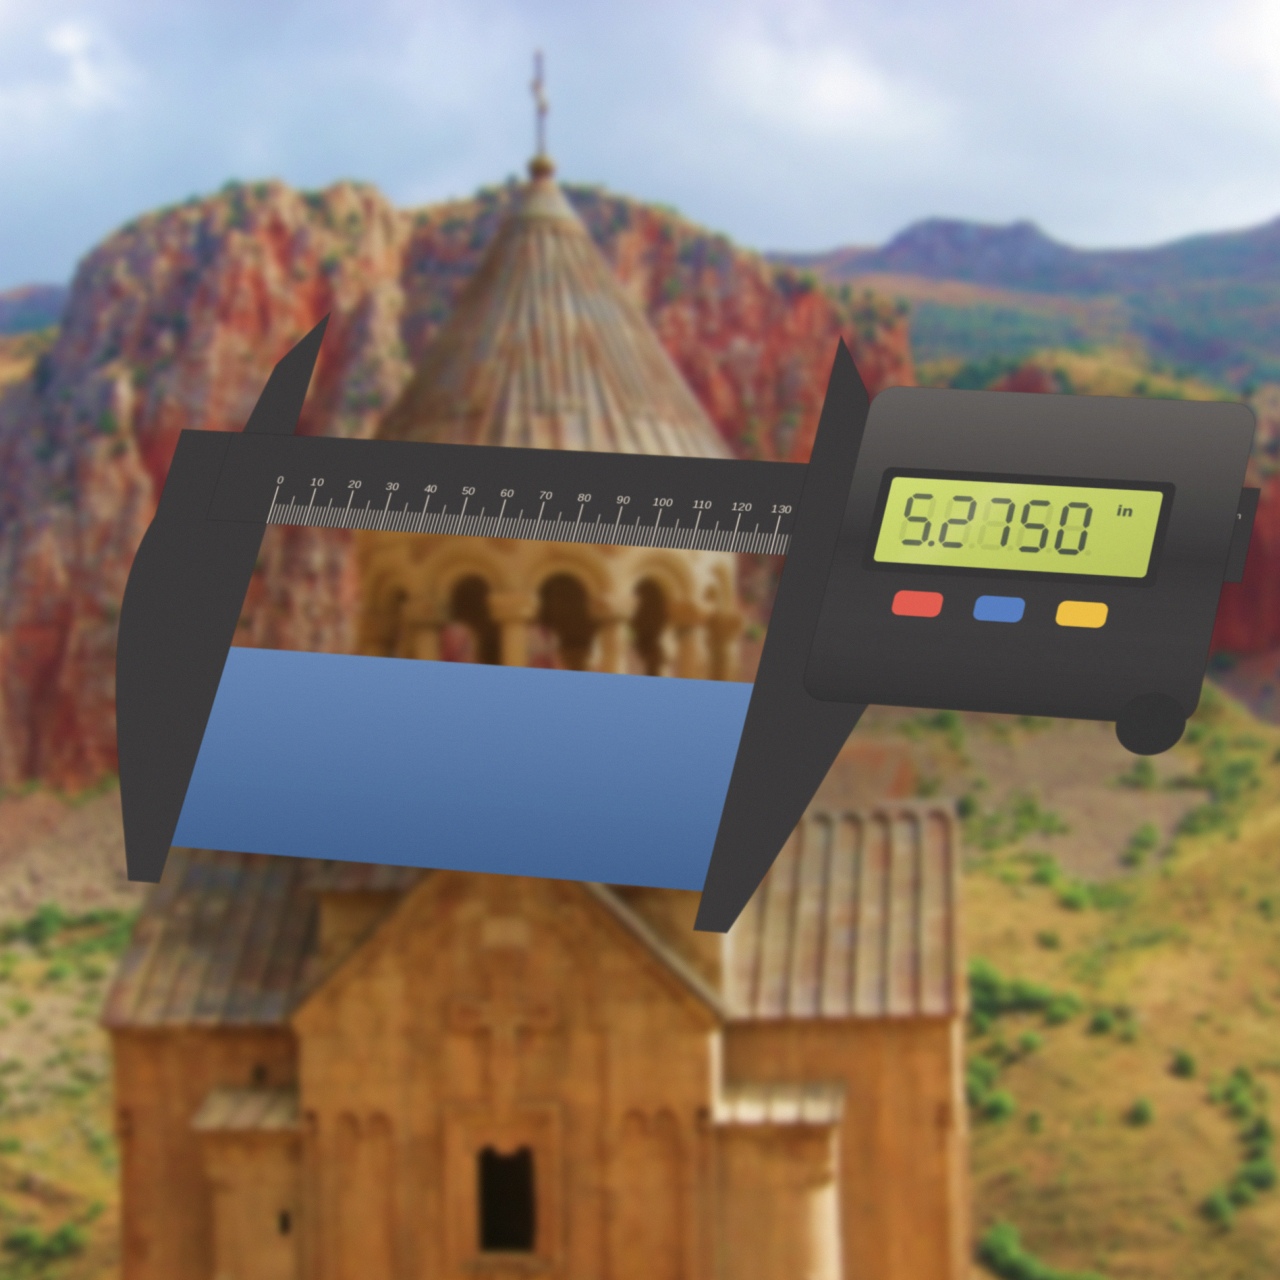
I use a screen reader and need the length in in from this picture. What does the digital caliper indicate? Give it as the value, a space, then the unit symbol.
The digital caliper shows 5.2750 in
